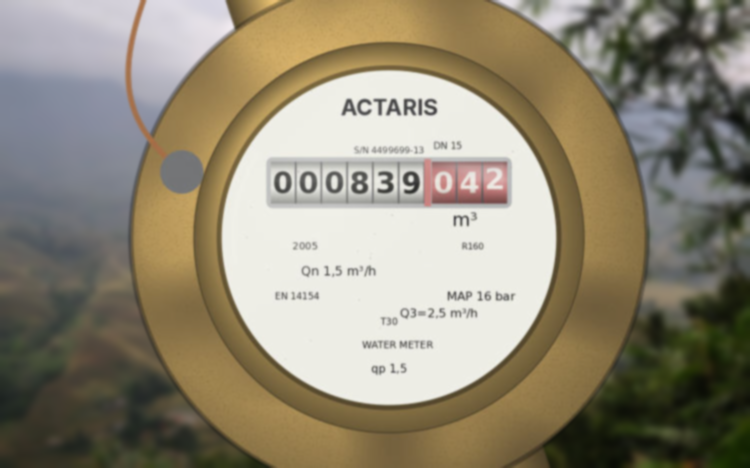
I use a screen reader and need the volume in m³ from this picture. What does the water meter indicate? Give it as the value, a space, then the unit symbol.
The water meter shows 839.042 m³
